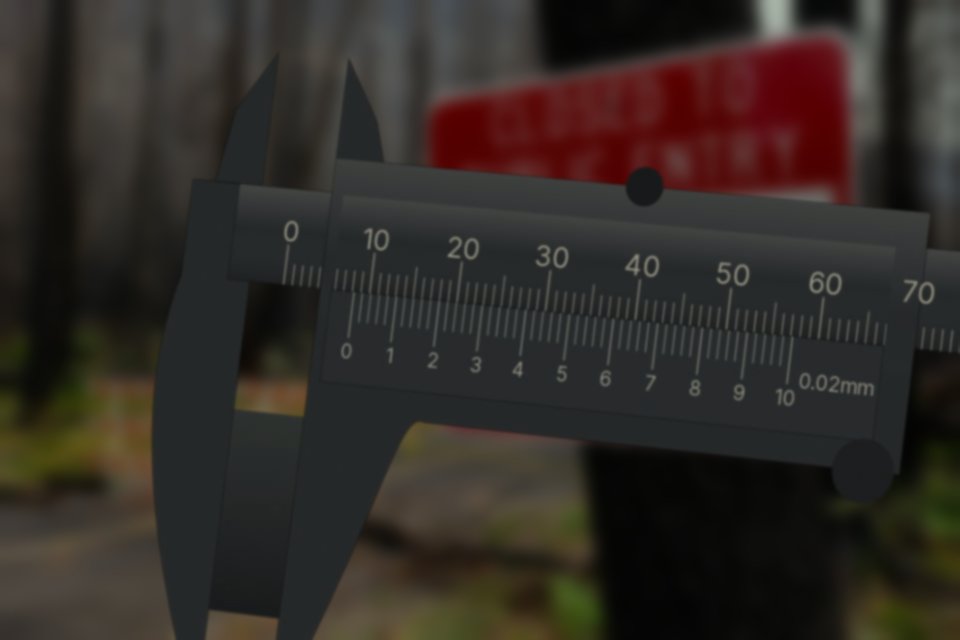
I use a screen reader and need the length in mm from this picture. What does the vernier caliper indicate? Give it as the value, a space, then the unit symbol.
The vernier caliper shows 8.2 mm
